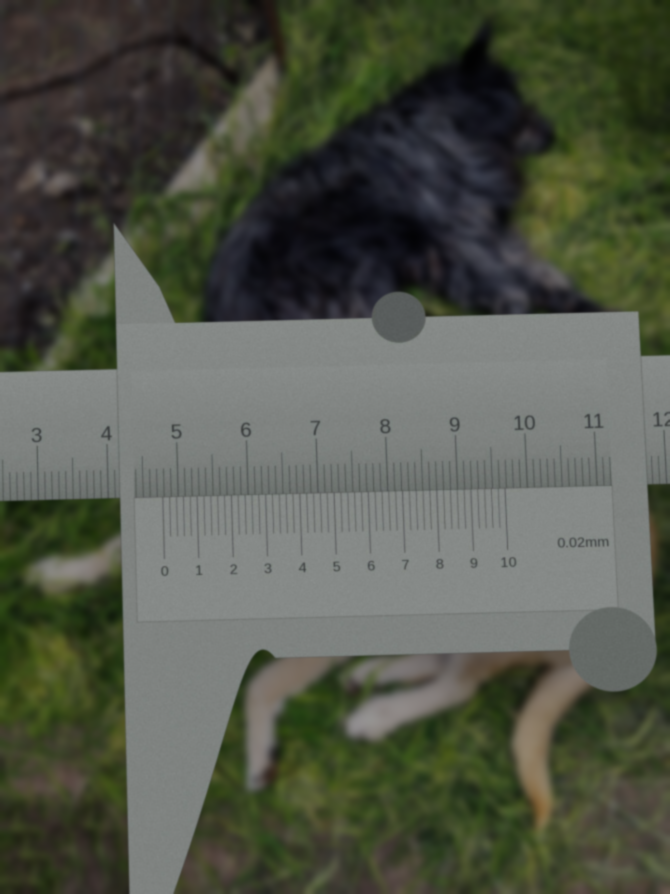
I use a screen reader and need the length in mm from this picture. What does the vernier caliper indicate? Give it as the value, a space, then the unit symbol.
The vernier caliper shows 47.8 mm
